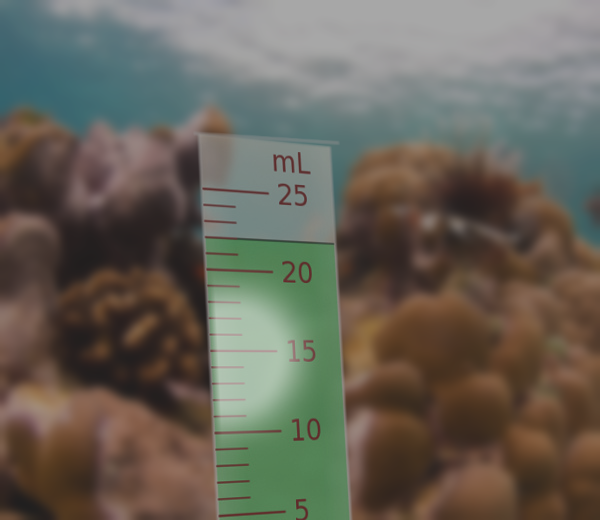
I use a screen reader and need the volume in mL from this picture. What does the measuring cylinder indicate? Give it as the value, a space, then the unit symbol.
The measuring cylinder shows 22 mL
